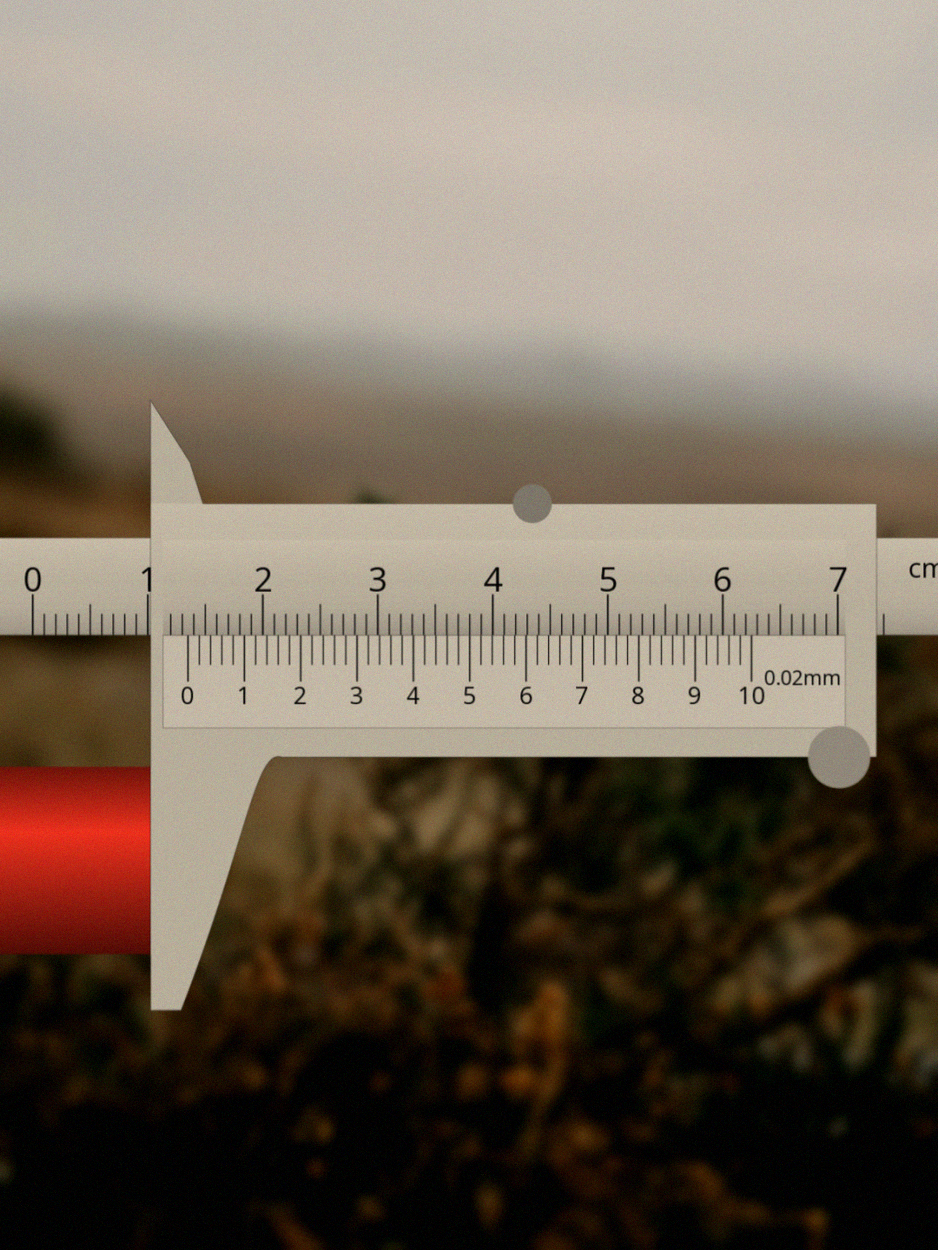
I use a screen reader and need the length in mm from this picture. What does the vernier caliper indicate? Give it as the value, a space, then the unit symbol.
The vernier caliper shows 13.5 mm
